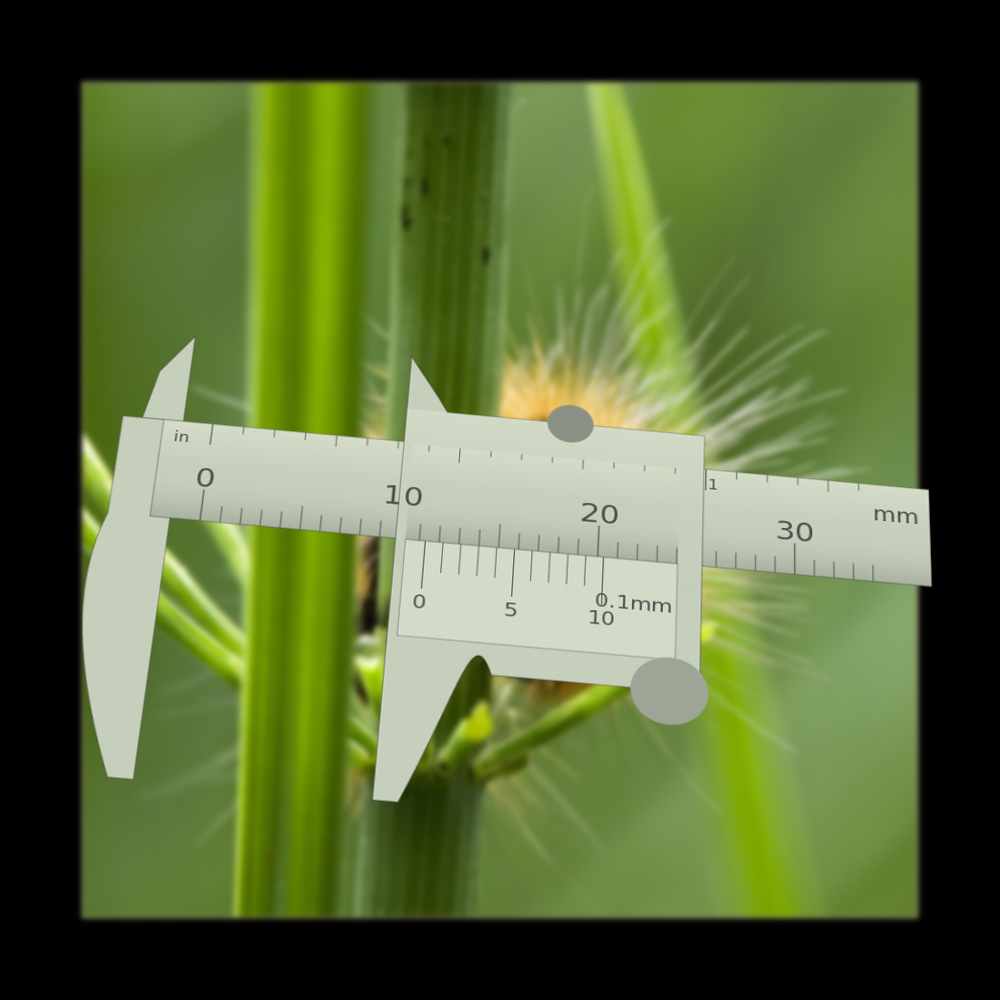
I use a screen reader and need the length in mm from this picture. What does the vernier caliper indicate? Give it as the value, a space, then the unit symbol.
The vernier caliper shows 11.3 mm
